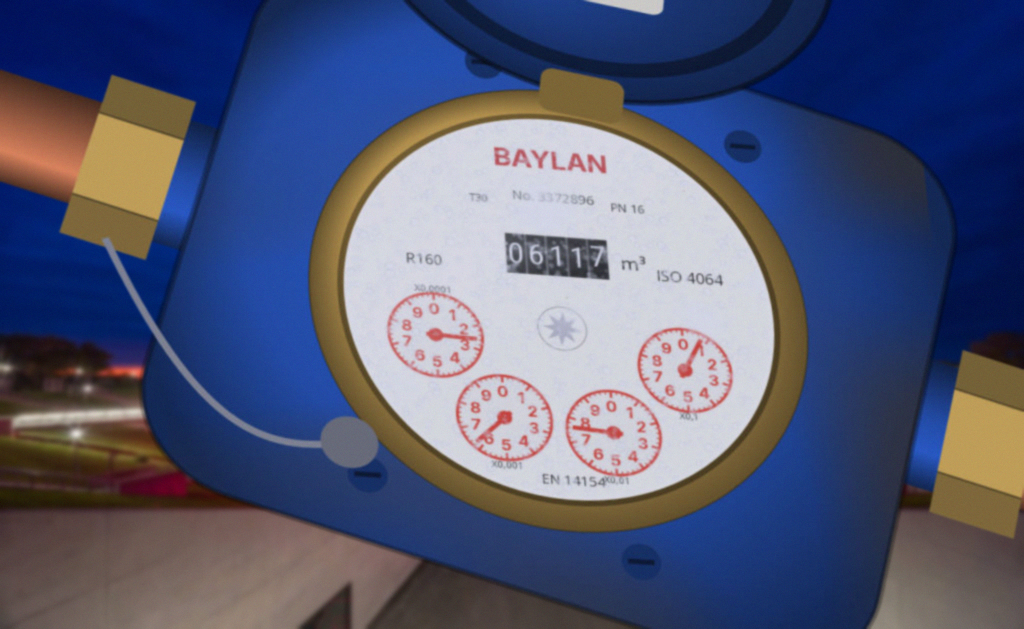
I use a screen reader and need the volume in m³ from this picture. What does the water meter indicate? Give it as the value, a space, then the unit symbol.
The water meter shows 6117.0762 m³
